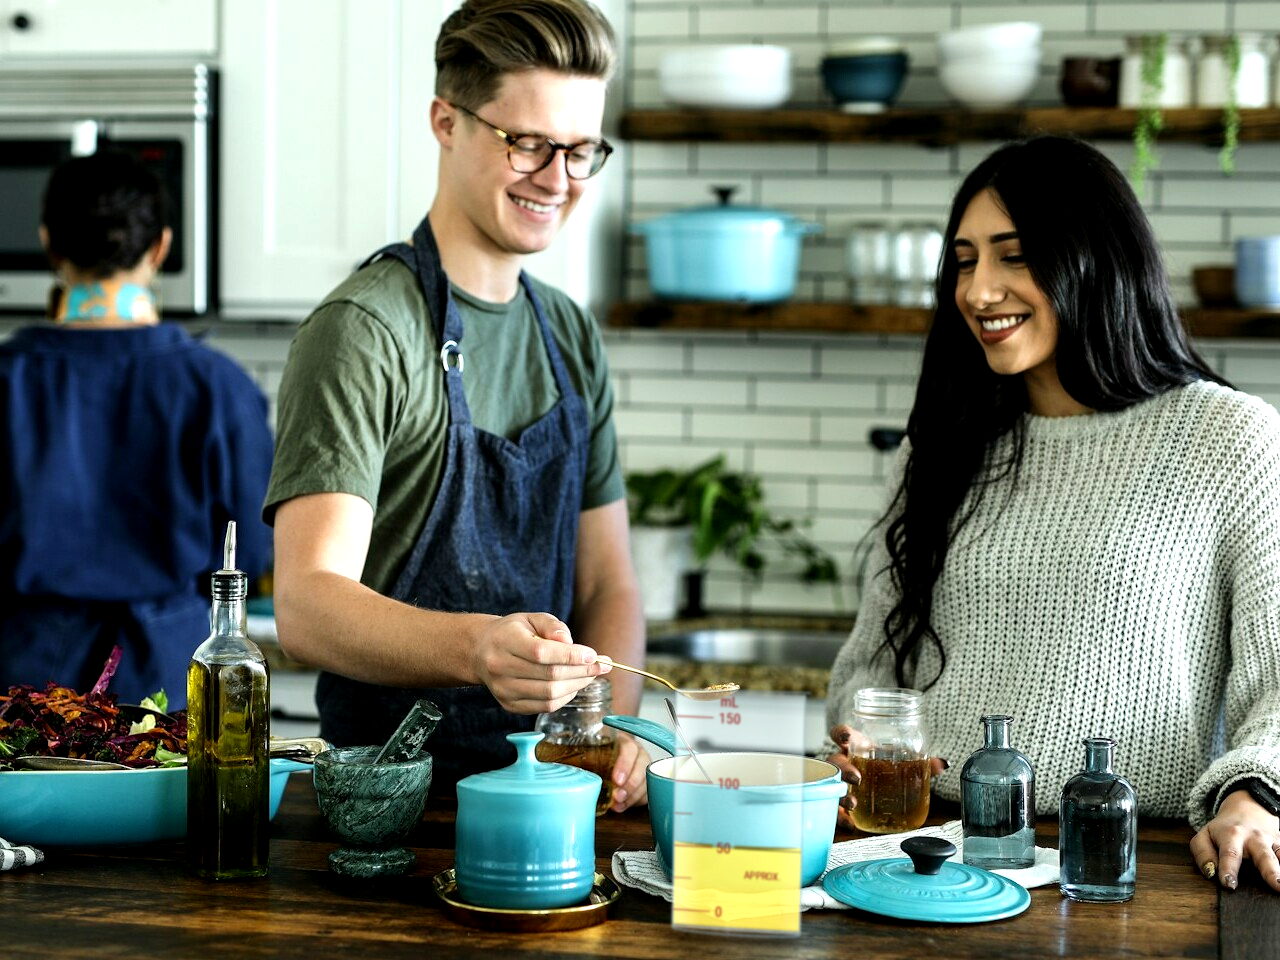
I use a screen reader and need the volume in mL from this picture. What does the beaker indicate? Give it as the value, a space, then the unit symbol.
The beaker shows 50 mL
